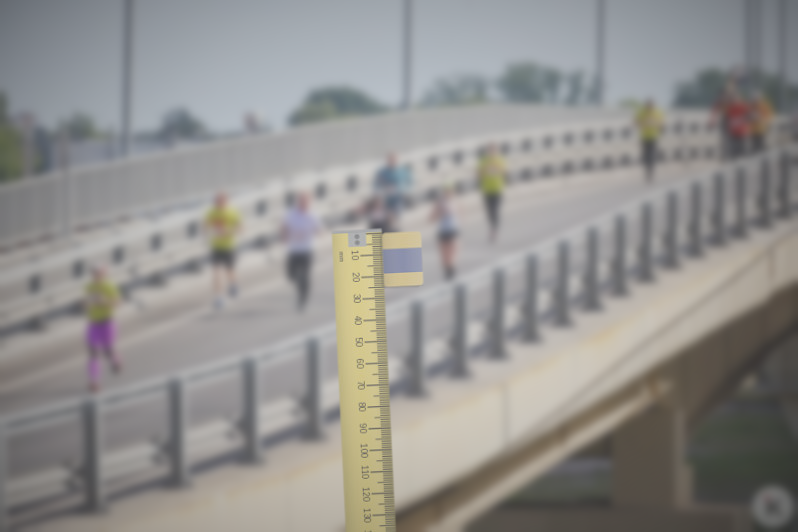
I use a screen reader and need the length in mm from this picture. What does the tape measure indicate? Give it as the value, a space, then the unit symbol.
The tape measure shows 25 mm
